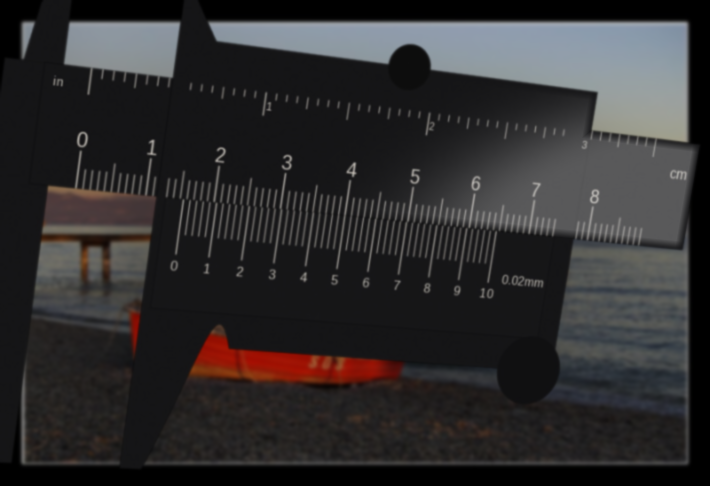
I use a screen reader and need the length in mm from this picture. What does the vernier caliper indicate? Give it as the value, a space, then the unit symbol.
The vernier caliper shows 15.5 mm
